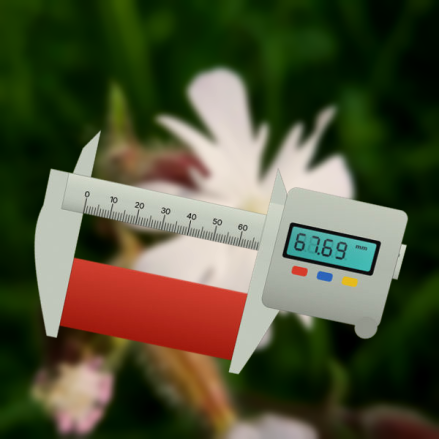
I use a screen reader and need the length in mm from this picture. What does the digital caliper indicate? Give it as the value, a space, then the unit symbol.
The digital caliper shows 67.69 mm
